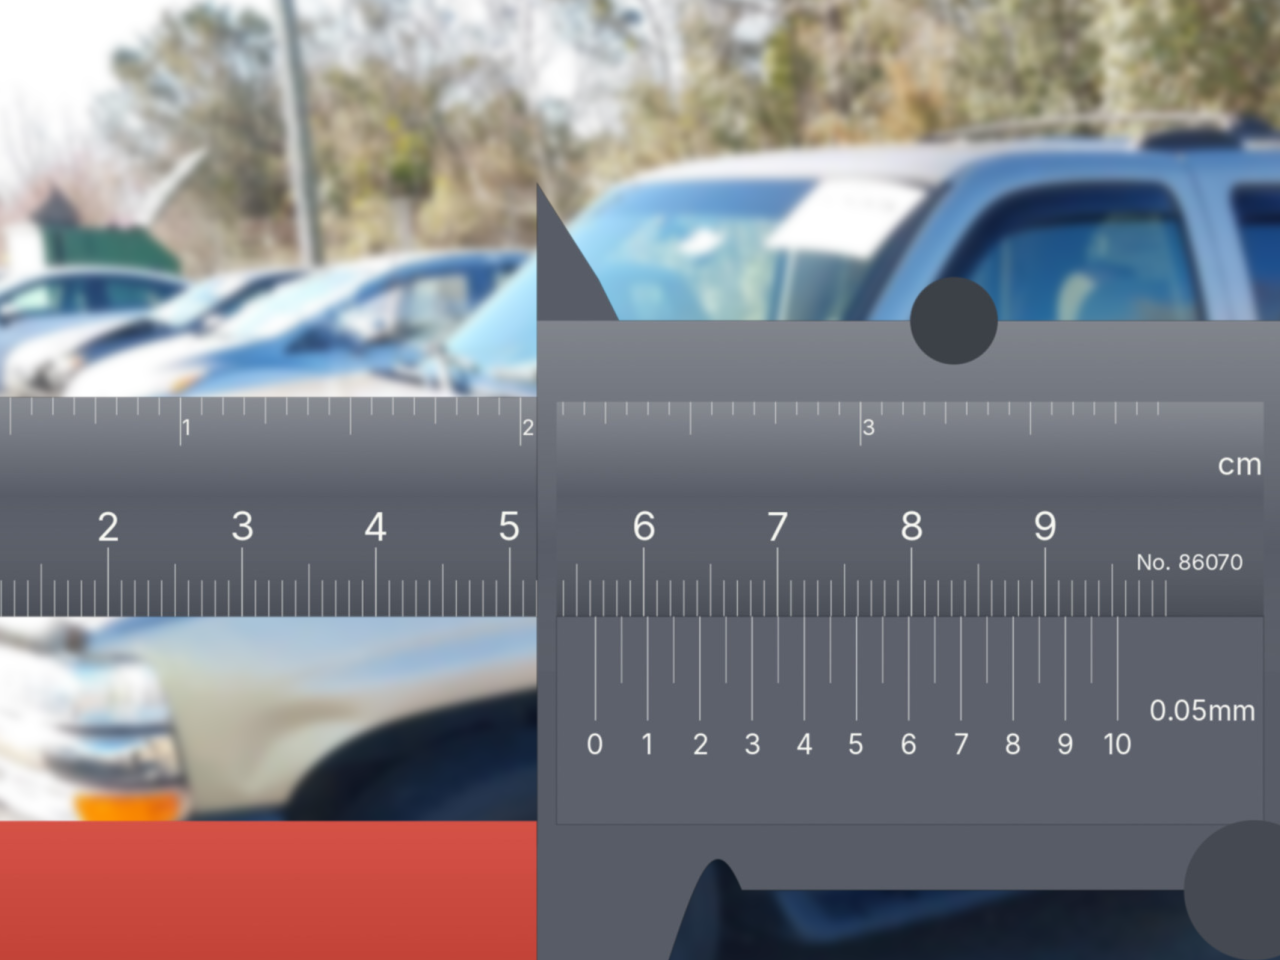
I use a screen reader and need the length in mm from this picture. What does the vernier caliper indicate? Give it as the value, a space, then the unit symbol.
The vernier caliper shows 56.4 mm
